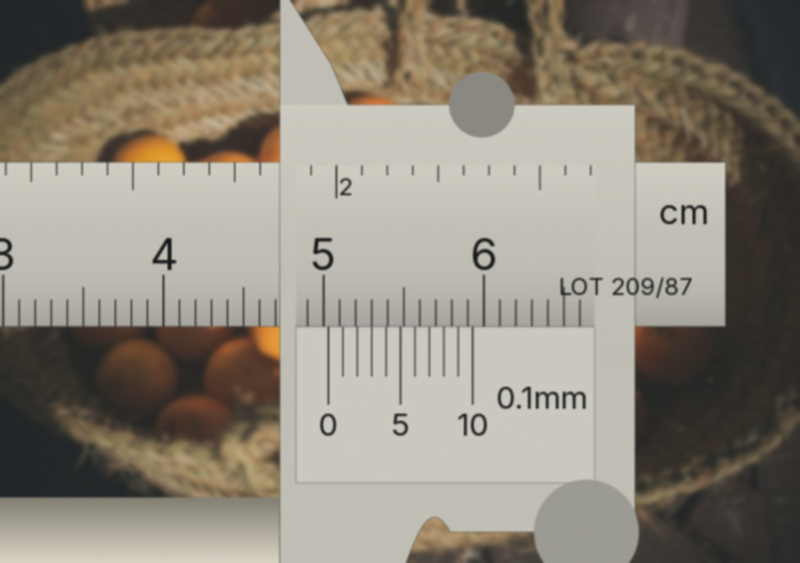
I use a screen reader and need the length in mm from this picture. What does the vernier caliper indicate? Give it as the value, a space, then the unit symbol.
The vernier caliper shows 50.3 mm
